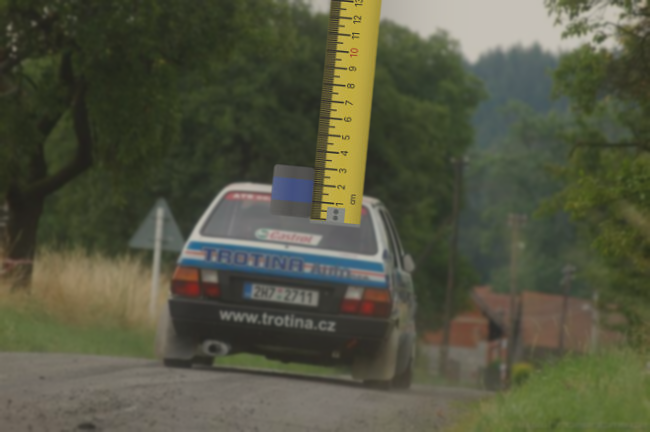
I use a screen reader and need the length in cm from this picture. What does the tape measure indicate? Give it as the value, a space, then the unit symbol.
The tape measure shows 3 cm
